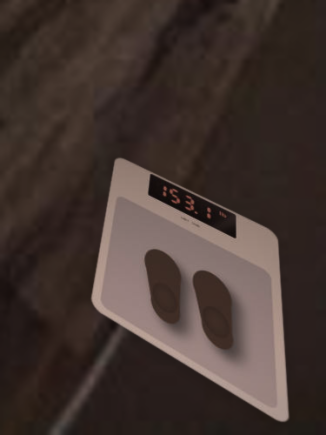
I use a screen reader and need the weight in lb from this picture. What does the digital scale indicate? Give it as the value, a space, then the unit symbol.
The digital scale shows 153.1 lb
